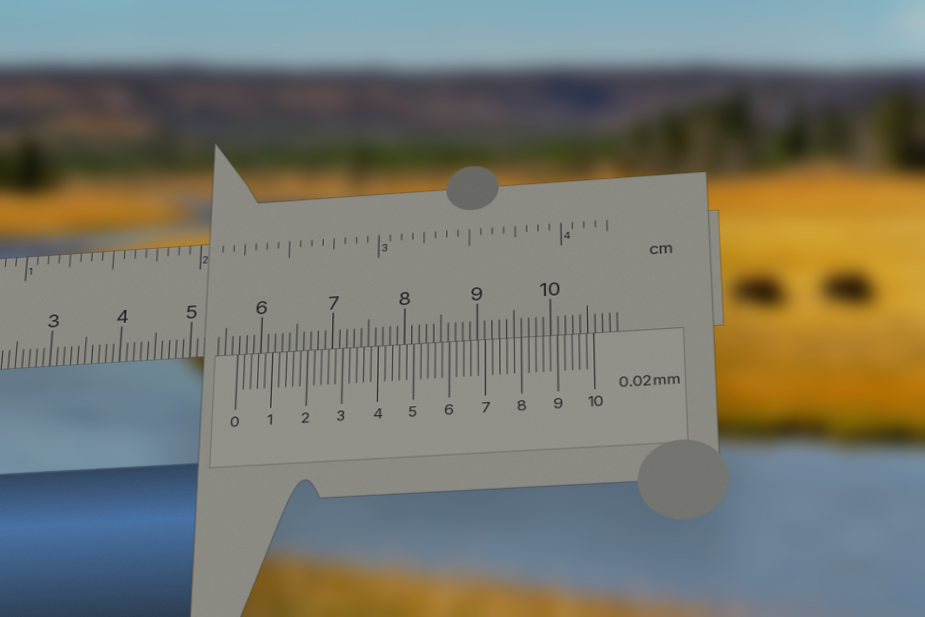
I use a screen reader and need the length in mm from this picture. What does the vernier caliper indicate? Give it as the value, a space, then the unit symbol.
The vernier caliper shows 56.8 mm
